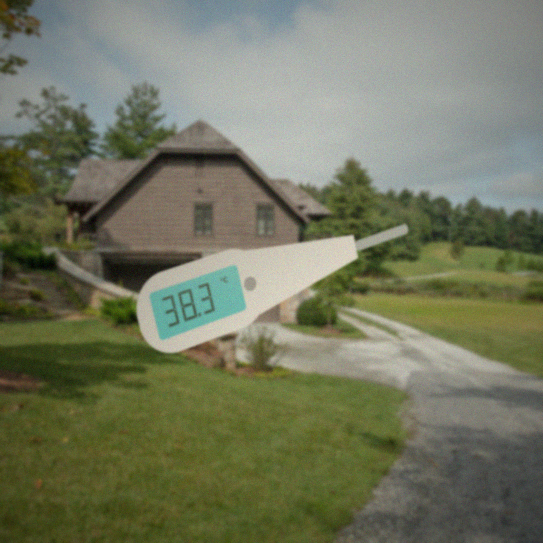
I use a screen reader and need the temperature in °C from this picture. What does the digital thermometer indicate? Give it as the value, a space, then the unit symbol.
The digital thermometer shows 38.3 °C
